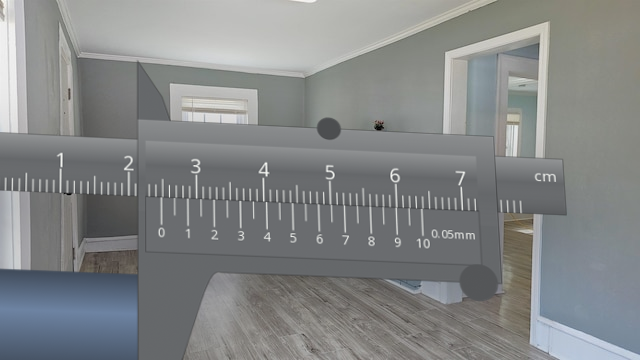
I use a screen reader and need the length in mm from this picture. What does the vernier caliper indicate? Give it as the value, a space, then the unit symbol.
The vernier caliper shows 24.8 mm
